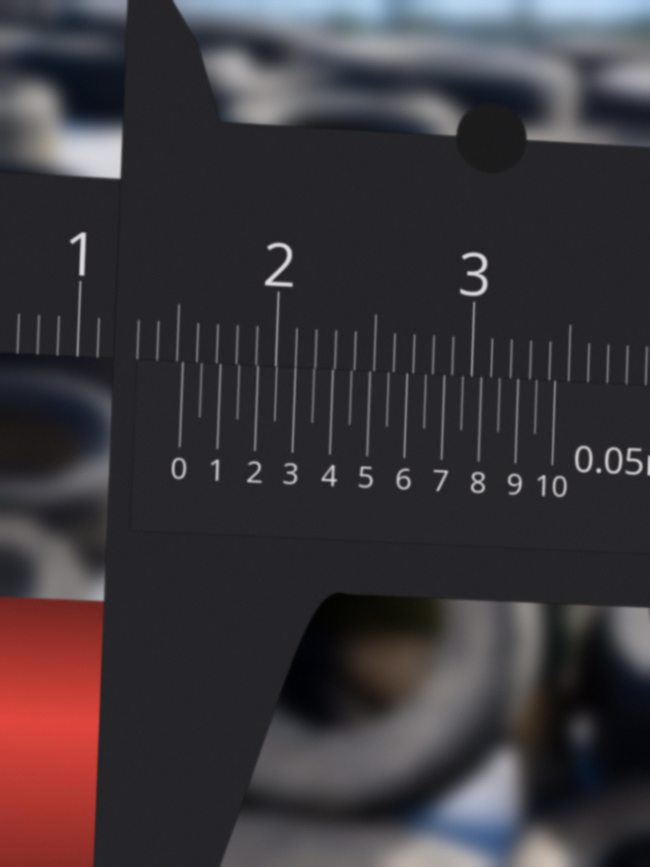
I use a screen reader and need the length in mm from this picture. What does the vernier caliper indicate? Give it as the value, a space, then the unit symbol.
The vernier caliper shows 15.3 mm
